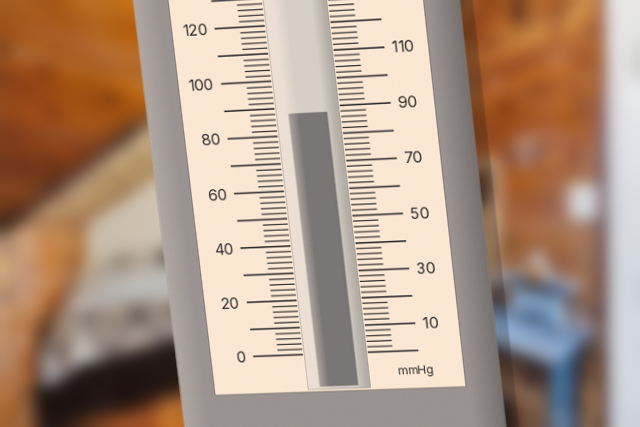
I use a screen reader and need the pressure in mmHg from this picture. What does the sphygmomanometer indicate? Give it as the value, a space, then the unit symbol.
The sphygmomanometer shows 88 mmHg
